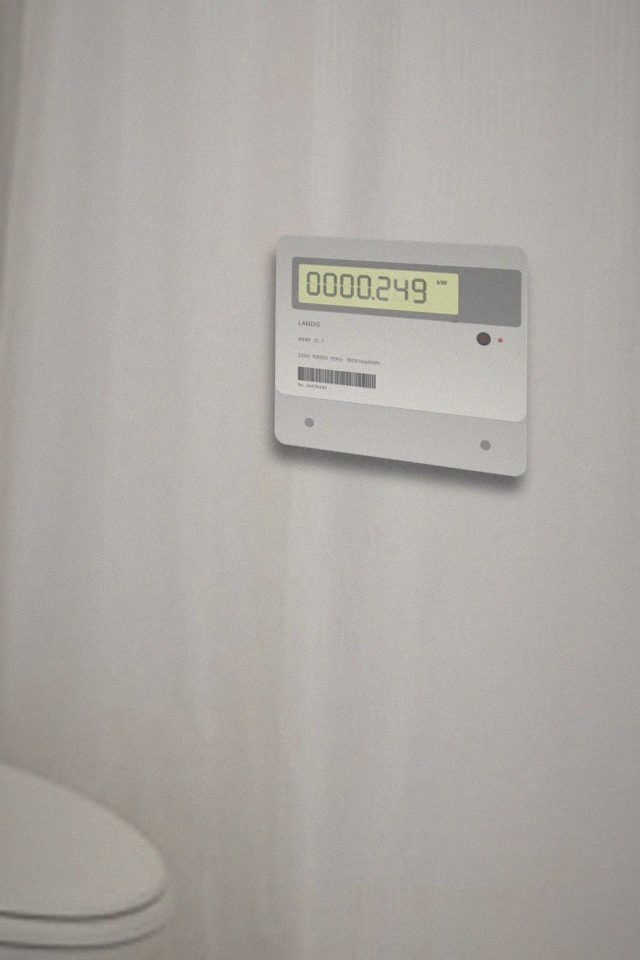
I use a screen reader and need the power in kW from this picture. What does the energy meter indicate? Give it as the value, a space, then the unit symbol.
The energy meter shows 0.249 kW
